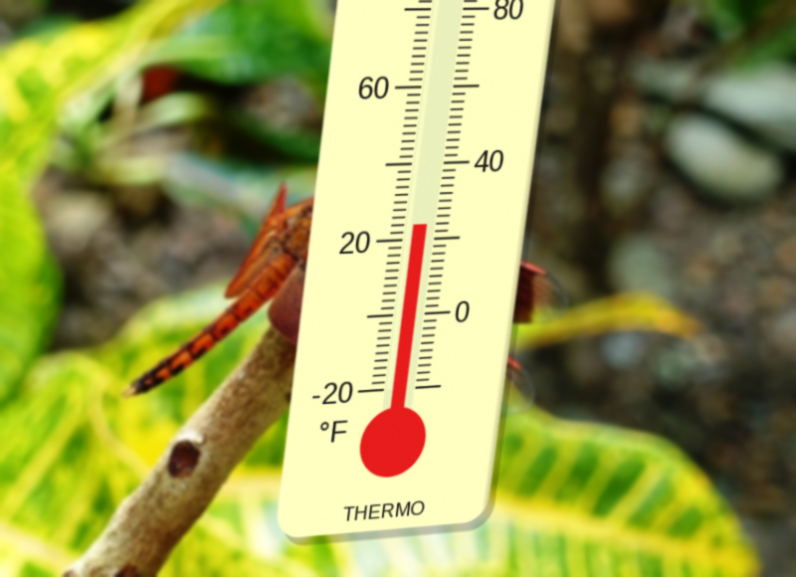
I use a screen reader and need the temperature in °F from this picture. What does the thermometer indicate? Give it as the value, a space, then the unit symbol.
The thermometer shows 24 °F
